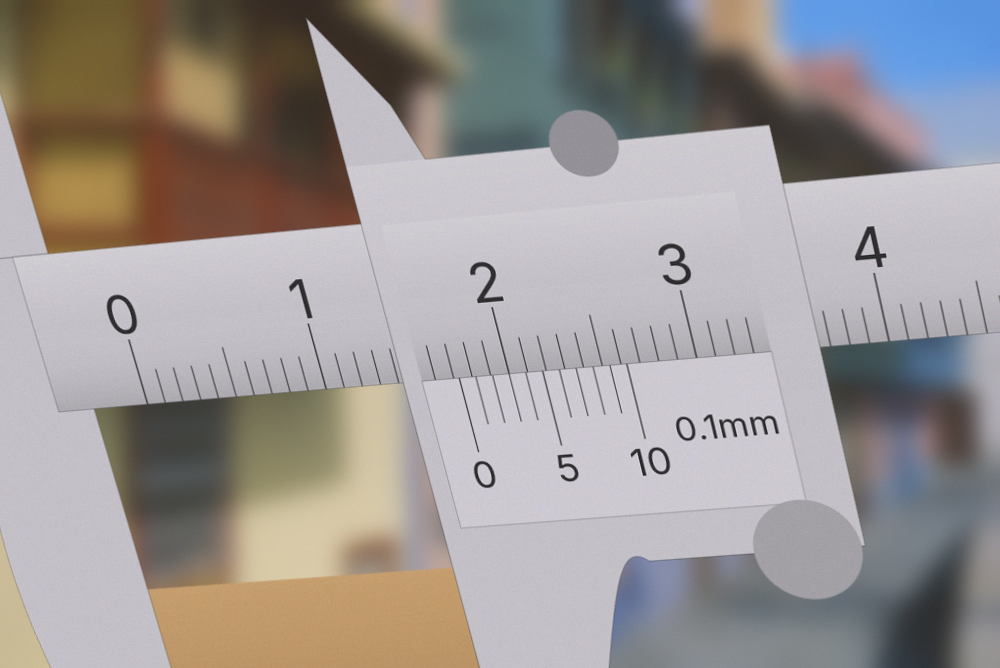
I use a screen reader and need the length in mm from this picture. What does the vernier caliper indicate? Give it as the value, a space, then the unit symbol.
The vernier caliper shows 17.3 mm
